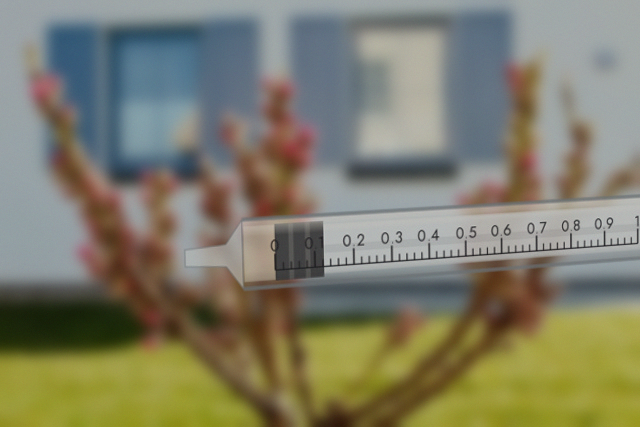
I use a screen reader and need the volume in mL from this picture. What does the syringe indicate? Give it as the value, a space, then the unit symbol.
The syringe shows 0 mL
